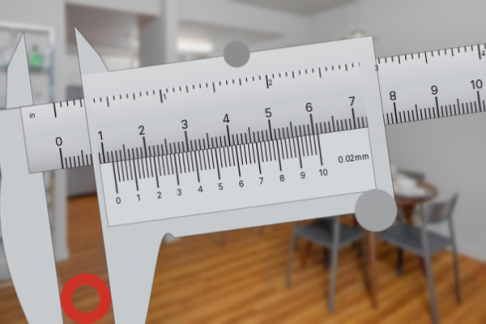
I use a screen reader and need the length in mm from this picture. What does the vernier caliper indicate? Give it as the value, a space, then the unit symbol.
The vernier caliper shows 12.0 mm
